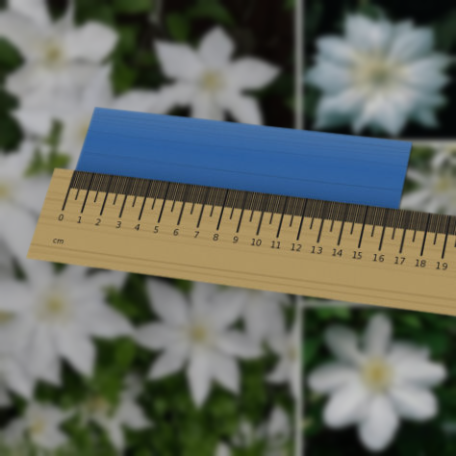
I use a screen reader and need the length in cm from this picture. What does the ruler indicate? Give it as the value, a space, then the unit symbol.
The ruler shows 16.5 cm
